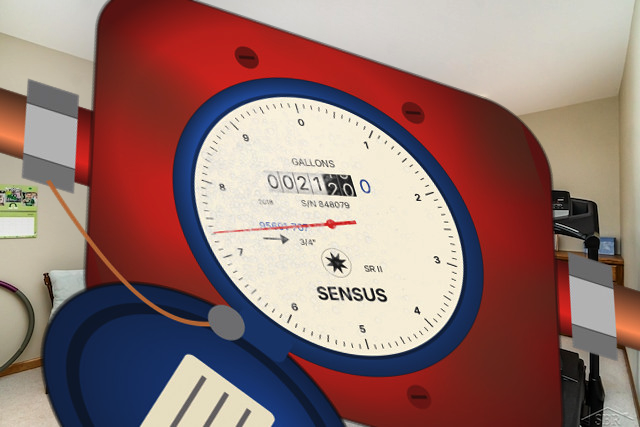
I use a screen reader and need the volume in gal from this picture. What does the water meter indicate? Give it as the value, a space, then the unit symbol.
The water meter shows 21197.3 gal
